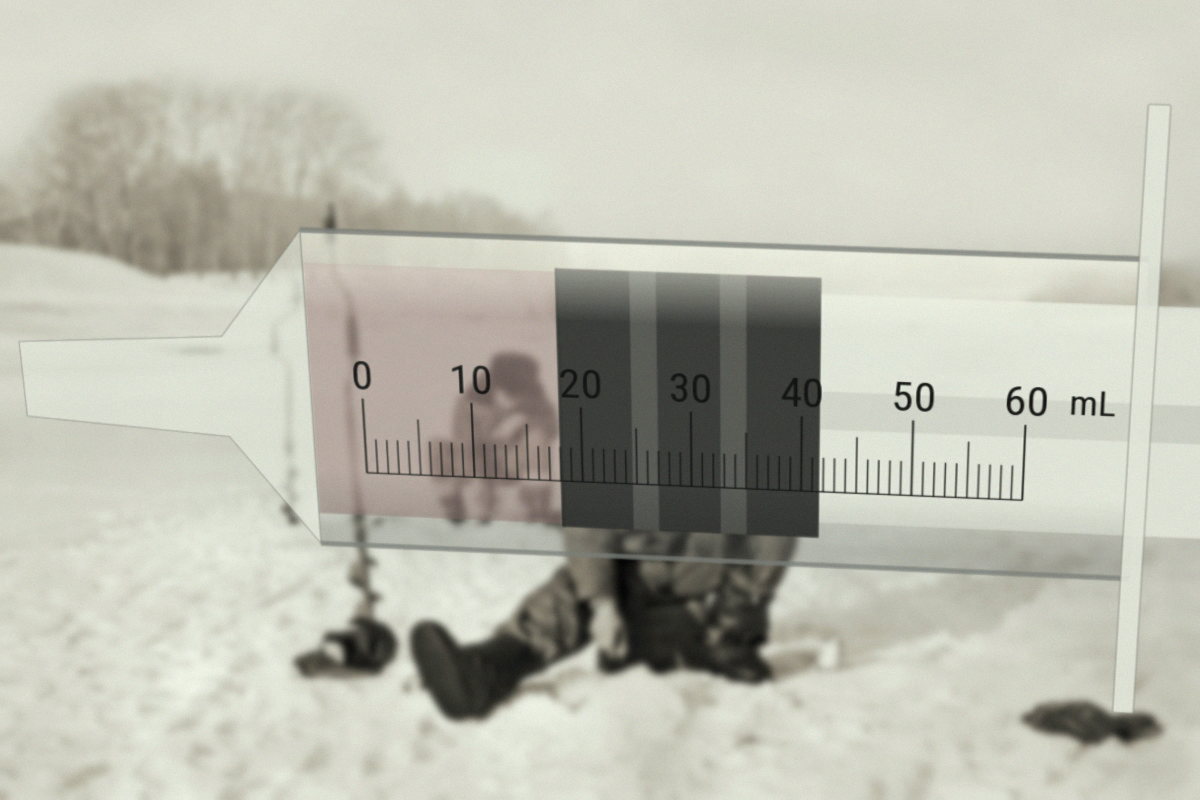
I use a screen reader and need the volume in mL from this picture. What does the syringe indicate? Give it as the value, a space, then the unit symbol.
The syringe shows 18 mL
